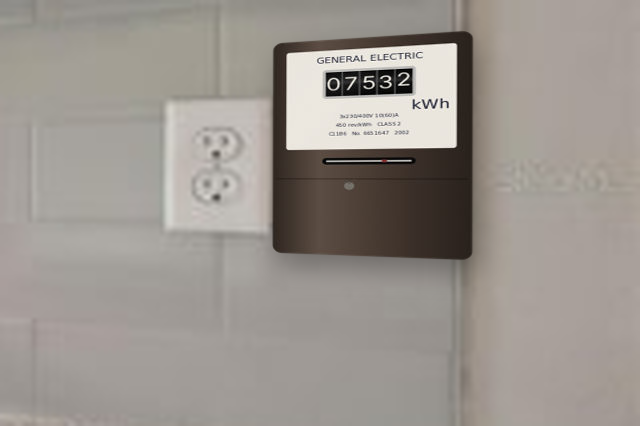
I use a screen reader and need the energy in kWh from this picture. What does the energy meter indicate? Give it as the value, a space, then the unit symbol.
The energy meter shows 7532 kWh
